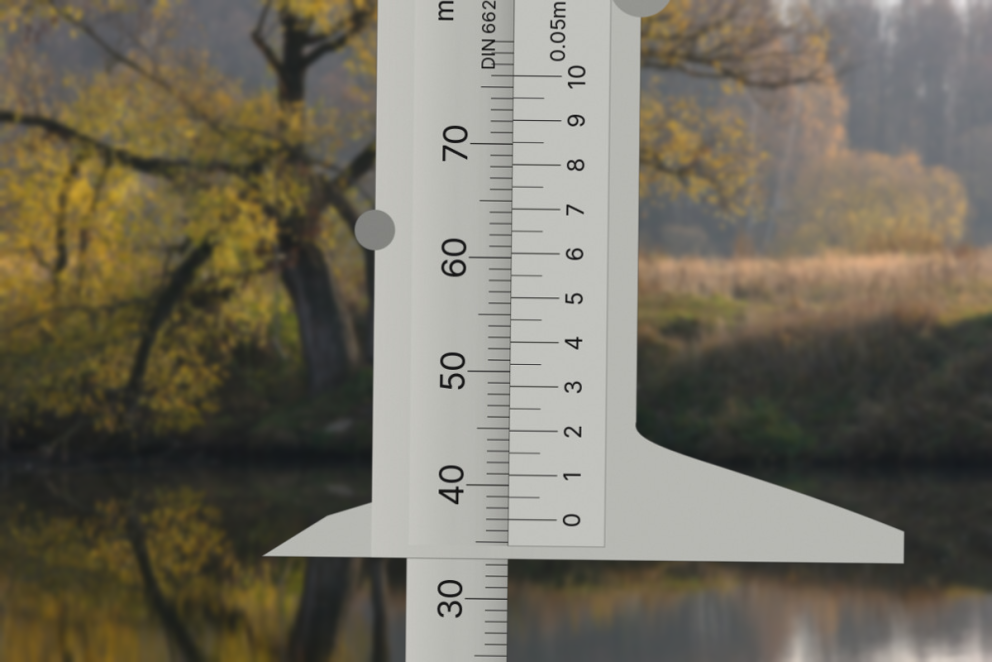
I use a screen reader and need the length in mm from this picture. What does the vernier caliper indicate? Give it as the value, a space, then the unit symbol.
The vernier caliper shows 37.0 mm
